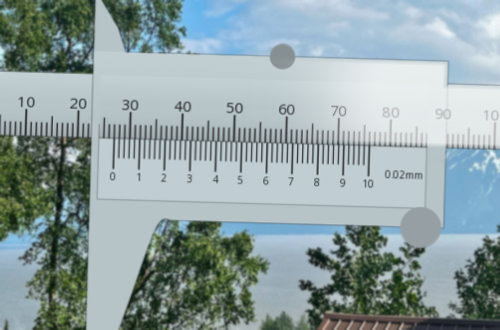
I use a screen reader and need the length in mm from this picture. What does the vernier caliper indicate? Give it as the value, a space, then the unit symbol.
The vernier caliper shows 27.0 mm
